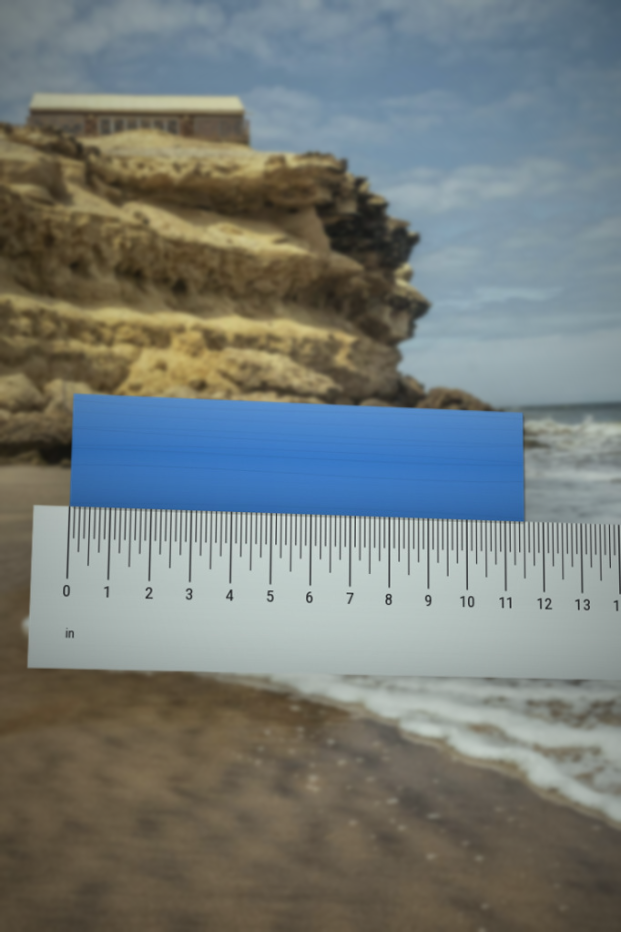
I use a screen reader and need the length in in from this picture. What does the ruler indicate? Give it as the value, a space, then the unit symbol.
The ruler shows 11.5 in
